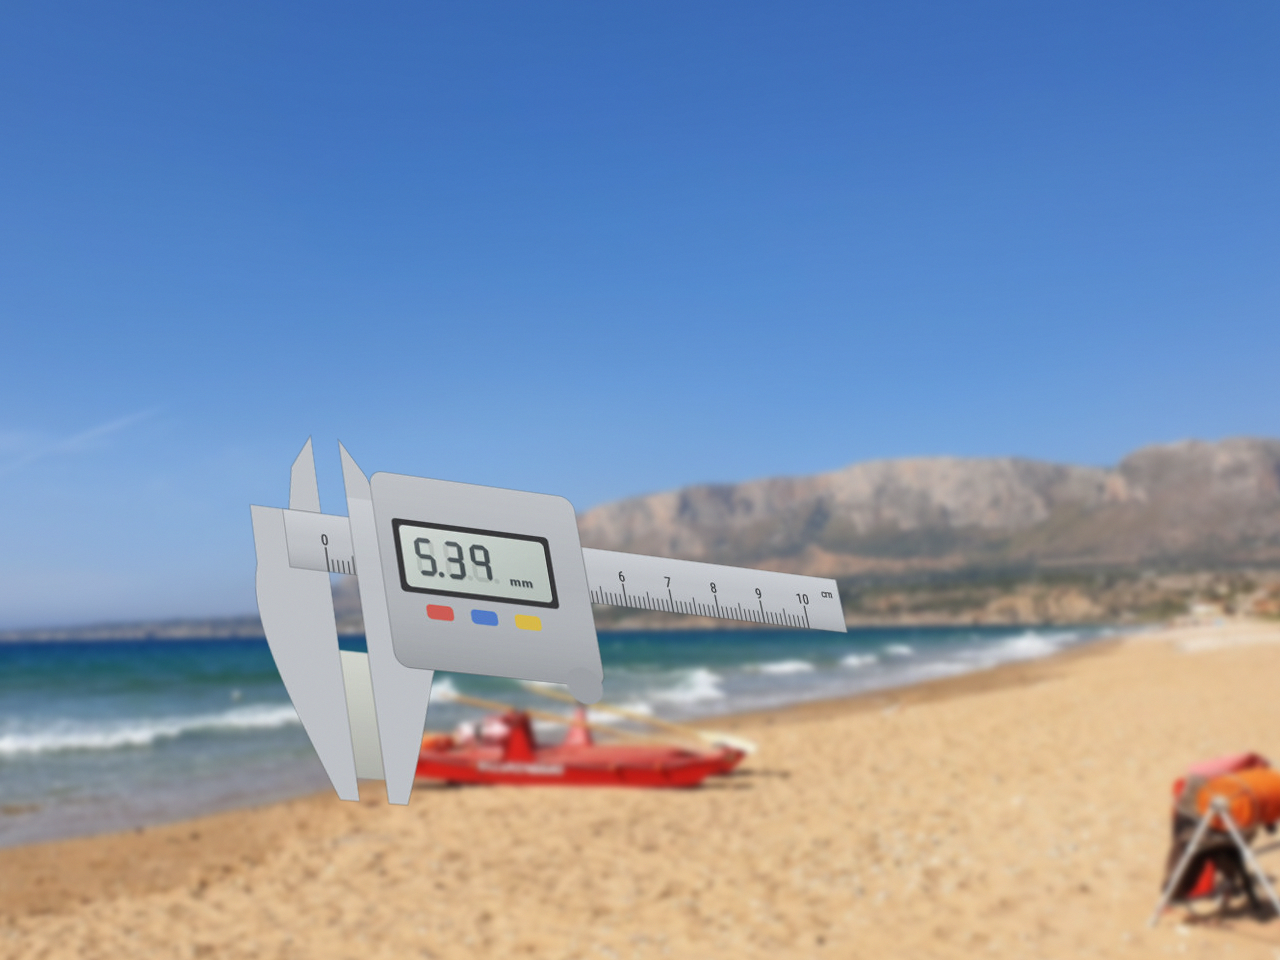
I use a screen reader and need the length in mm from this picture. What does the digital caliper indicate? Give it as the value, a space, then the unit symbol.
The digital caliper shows 5.39 mm
